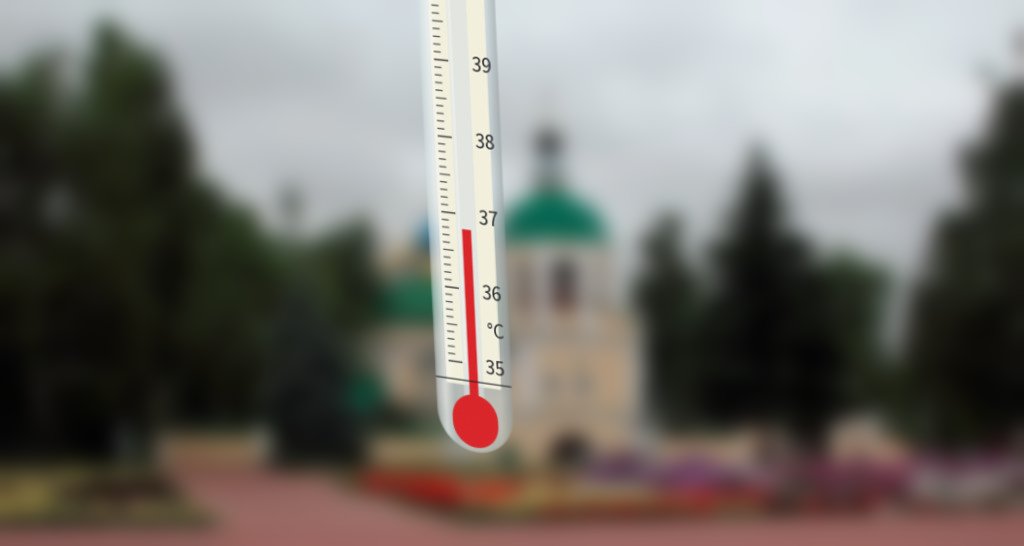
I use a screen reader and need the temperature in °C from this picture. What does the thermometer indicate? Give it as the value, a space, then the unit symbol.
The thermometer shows 36.8 °C
